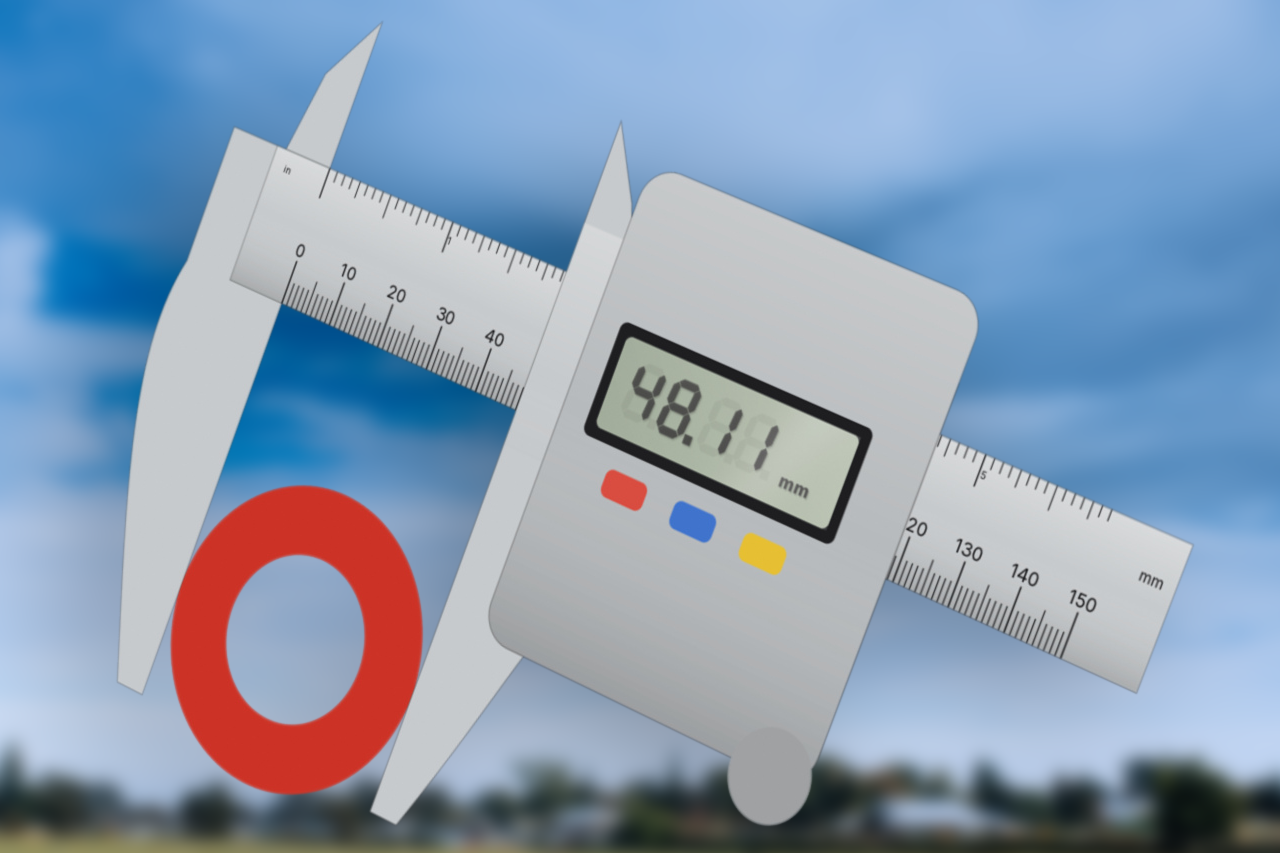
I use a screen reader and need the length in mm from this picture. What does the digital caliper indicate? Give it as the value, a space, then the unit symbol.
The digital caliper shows 48.11 mm
